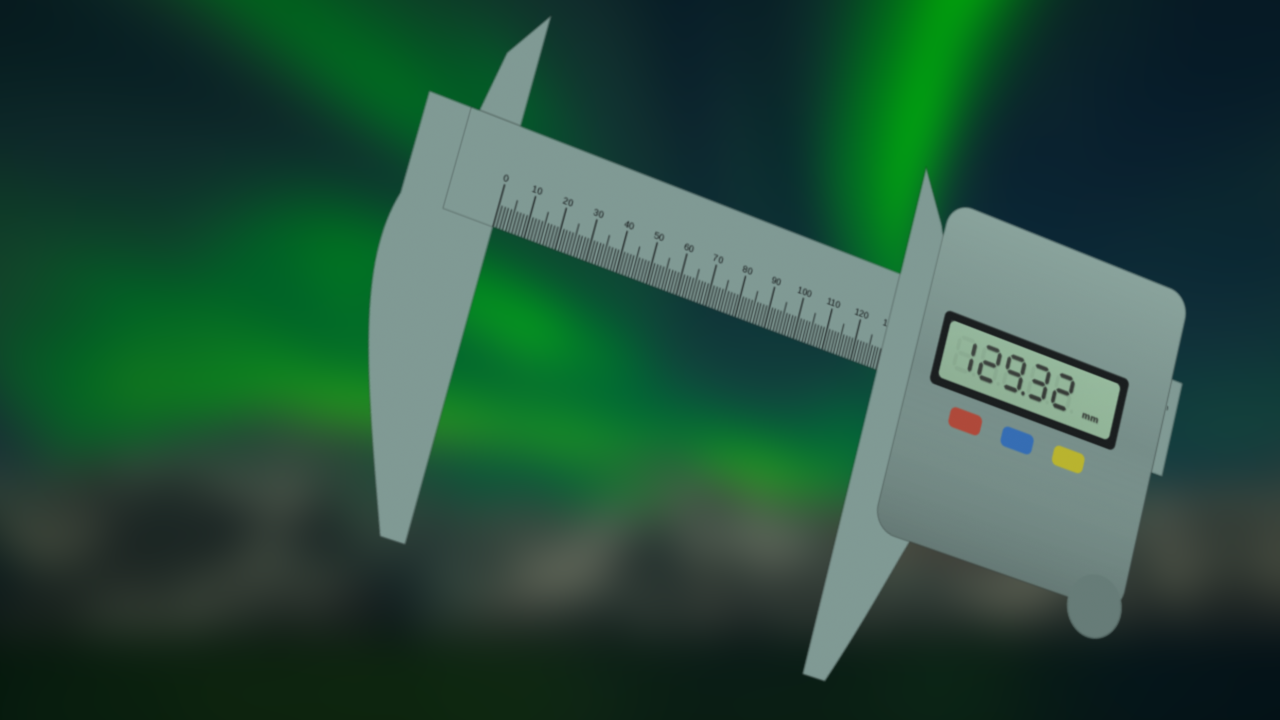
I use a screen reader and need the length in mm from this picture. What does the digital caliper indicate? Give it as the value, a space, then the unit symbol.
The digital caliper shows 129.32 mm
